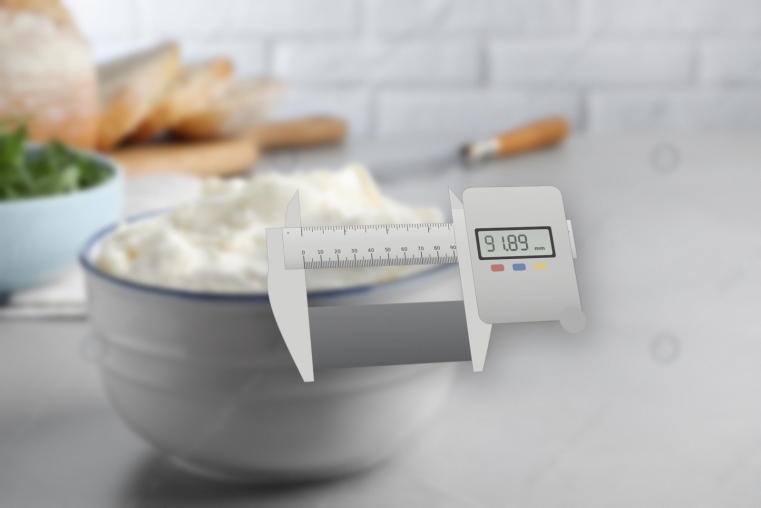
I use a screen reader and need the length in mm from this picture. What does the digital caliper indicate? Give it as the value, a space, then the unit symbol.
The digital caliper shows 91.89 mm
